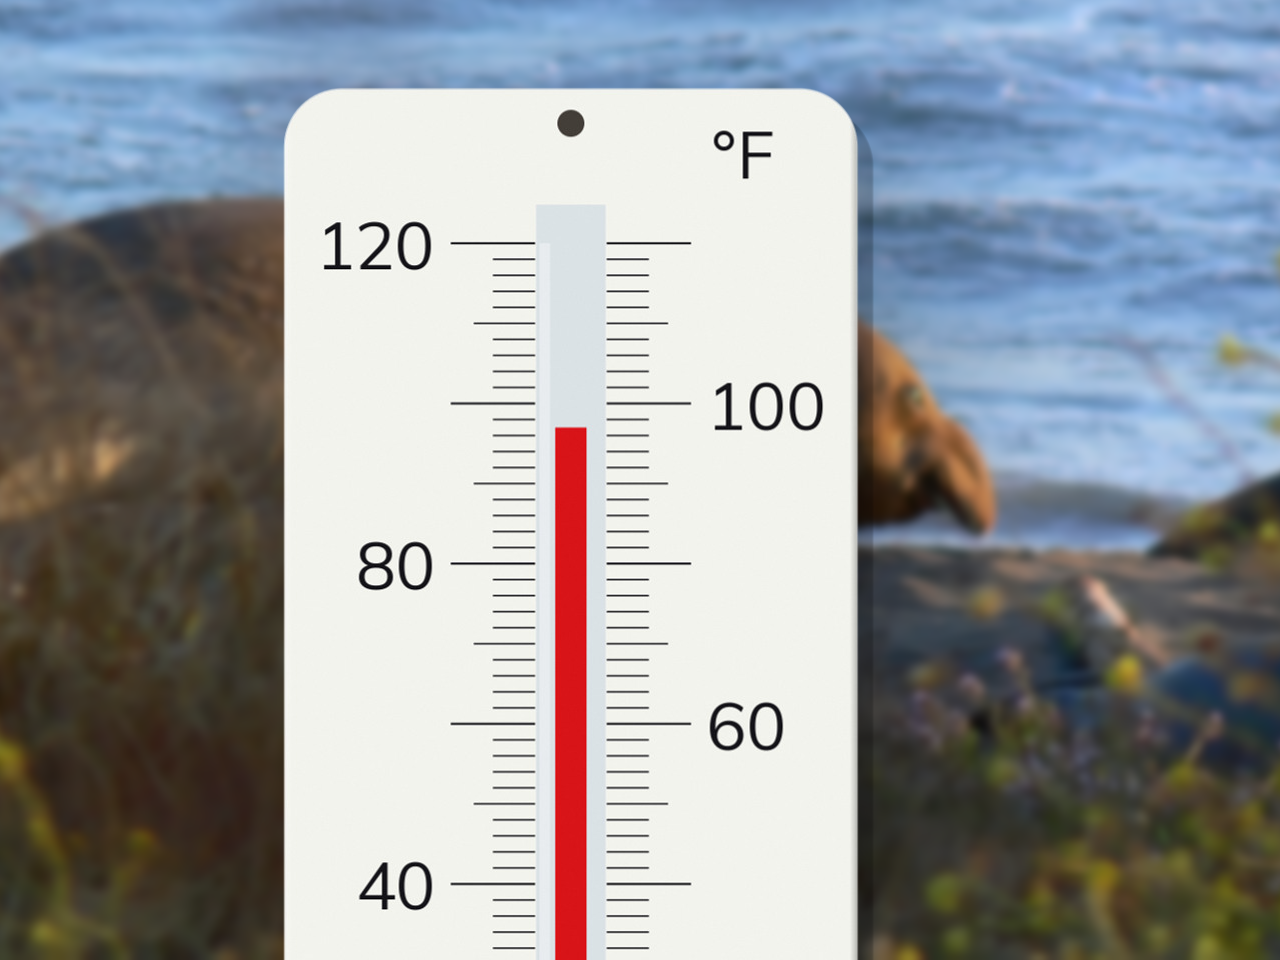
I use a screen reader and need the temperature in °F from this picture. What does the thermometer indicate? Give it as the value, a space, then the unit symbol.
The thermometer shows 97 °F
